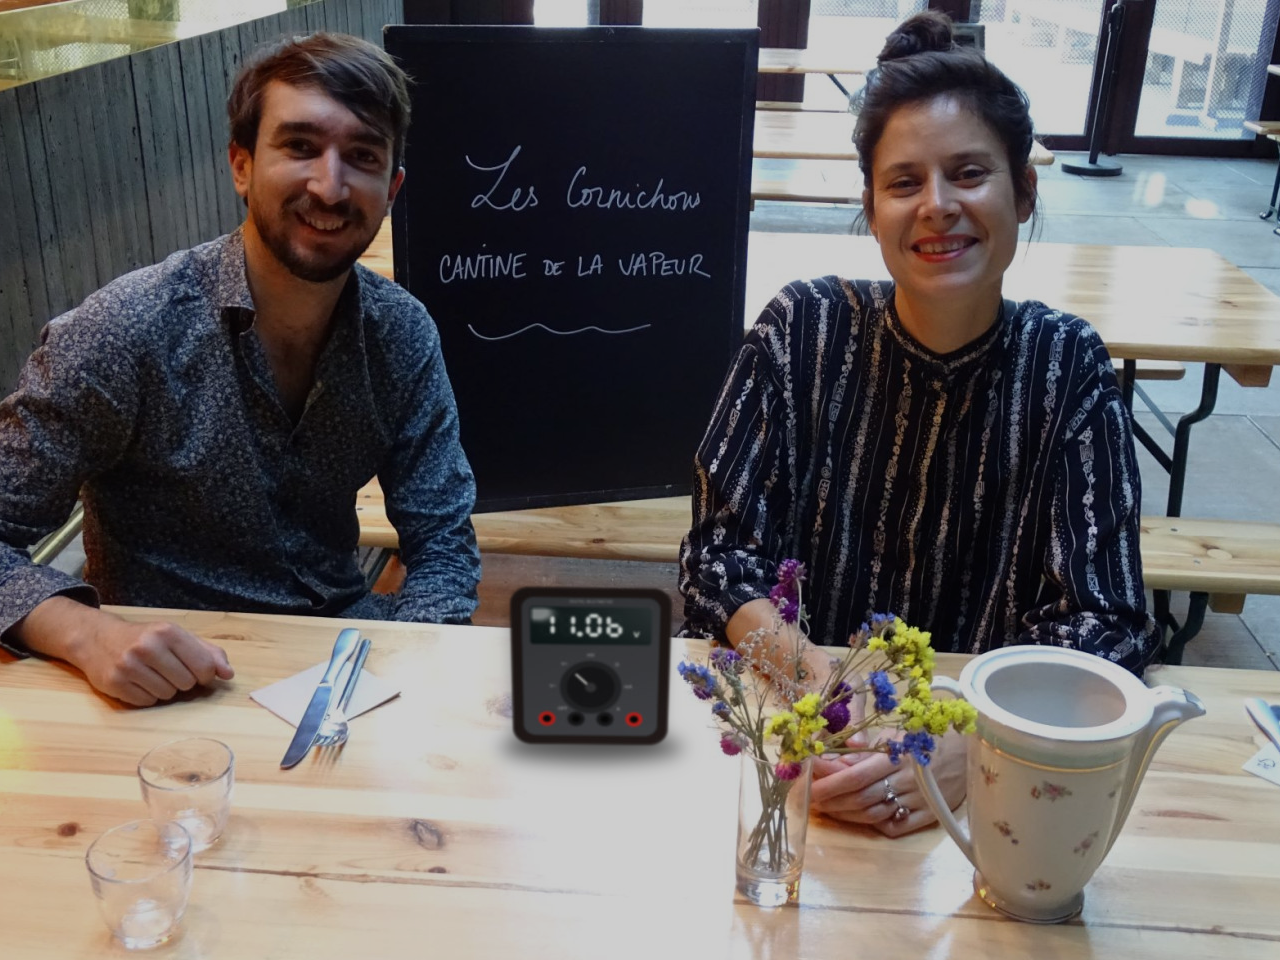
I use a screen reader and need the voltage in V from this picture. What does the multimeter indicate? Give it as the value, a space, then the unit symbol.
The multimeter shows 11.06 V
